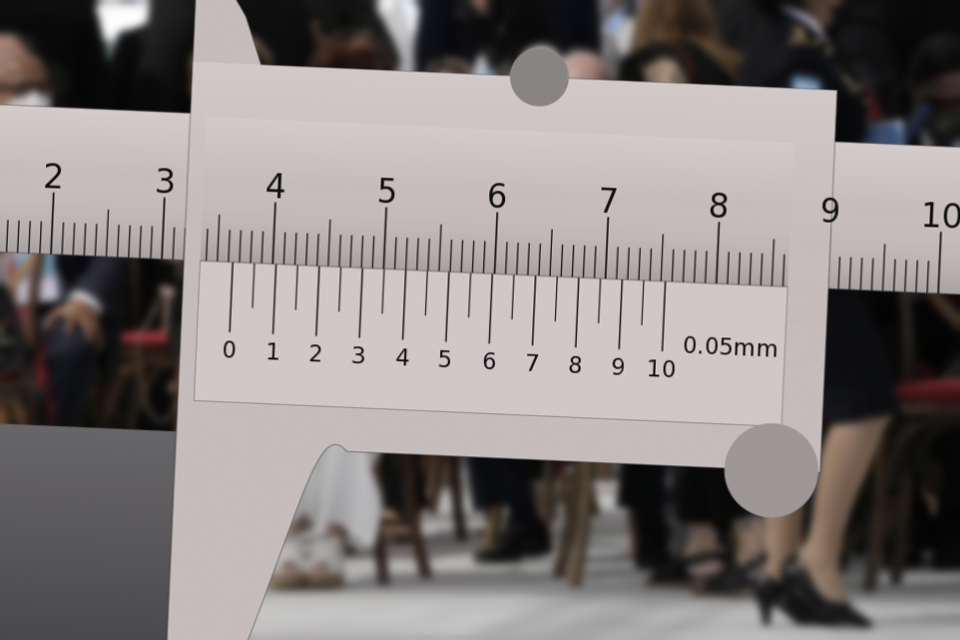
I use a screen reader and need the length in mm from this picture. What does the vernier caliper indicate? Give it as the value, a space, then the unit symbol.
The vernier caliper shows 36.4 mm
